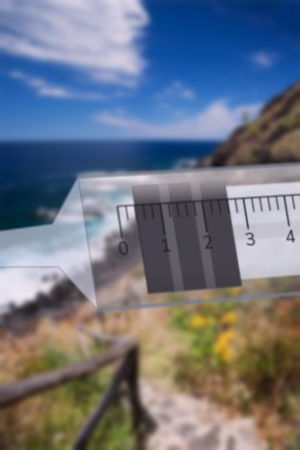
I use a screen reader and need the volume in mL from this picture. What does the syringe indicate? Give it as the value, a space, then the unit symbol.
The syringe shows 0.4 mL
